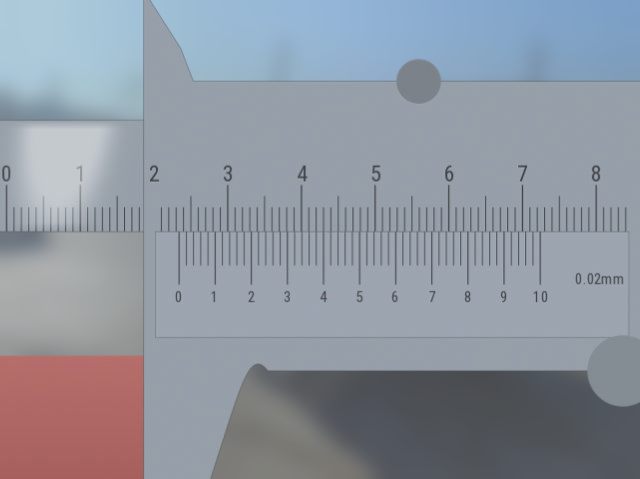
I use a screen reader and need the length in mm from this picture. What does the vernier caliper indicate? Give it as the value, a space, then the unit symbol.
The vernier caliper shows 23.4 mm
